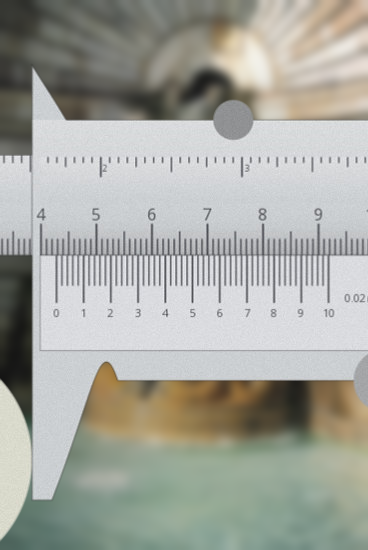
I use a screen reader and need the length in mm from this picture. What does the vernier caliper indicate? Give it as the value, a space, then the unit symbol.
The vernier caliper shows 42.8 mm
